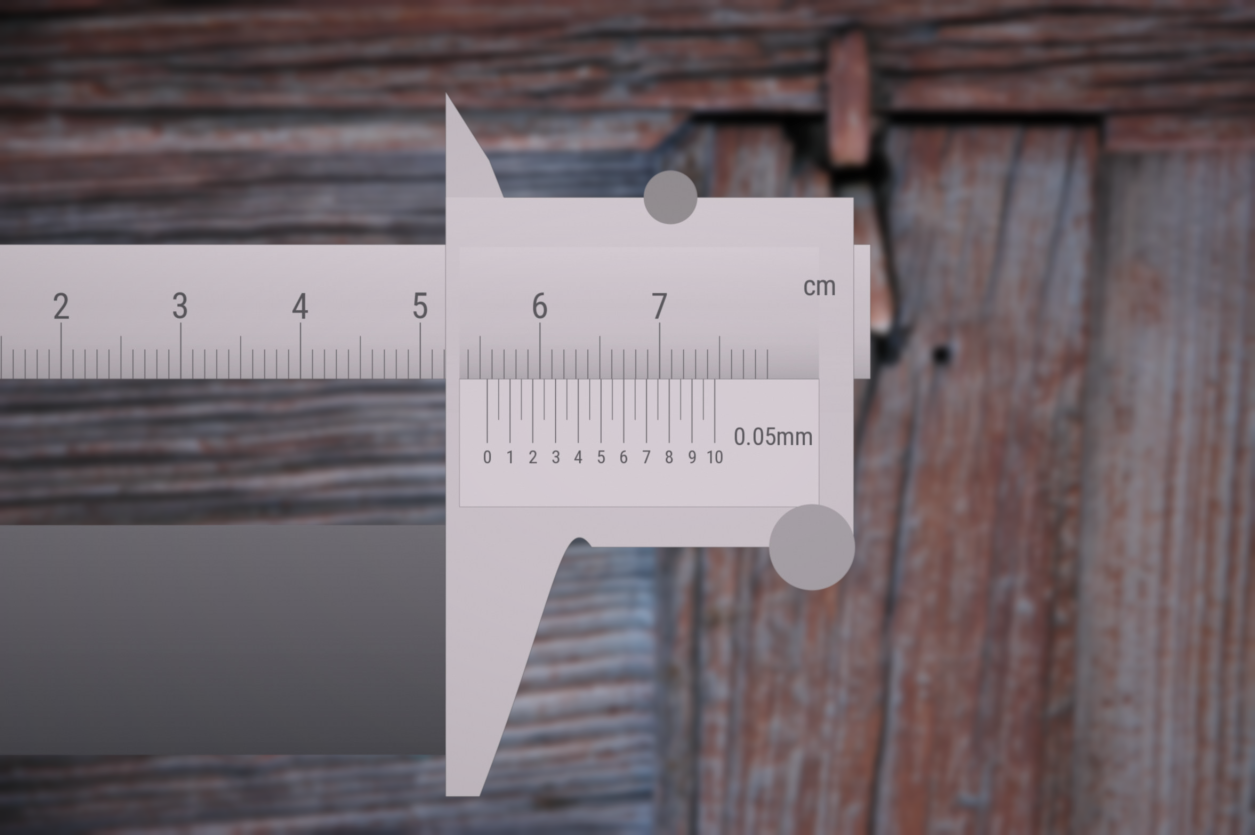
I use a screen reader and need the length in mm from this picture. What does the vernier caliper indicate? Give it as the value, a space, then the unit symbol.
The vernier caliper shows 55.6 mm
